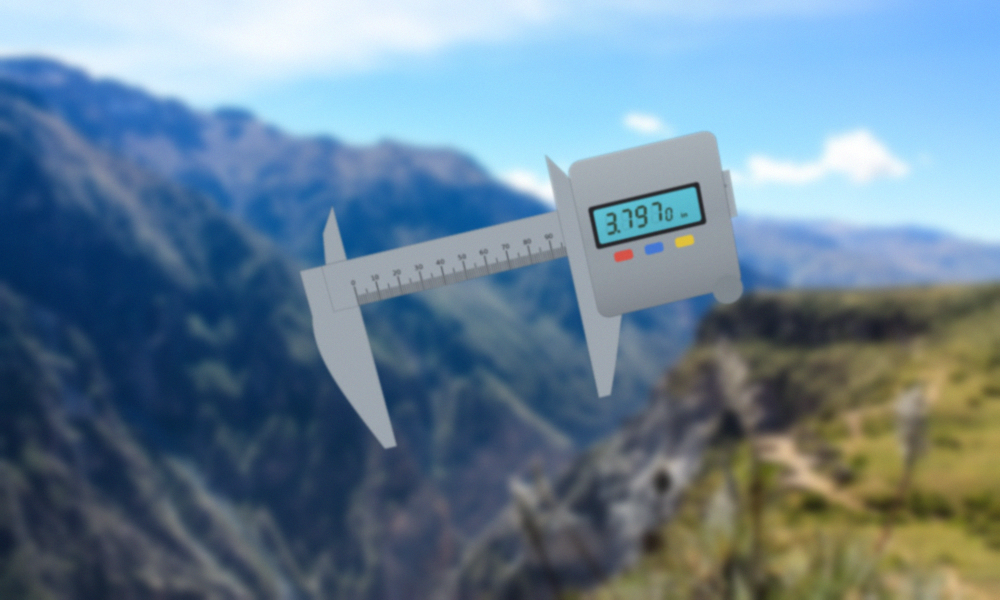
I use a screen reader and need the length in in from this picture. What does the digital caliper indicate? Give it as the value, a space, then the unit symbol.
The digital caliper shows 3.7970 in
